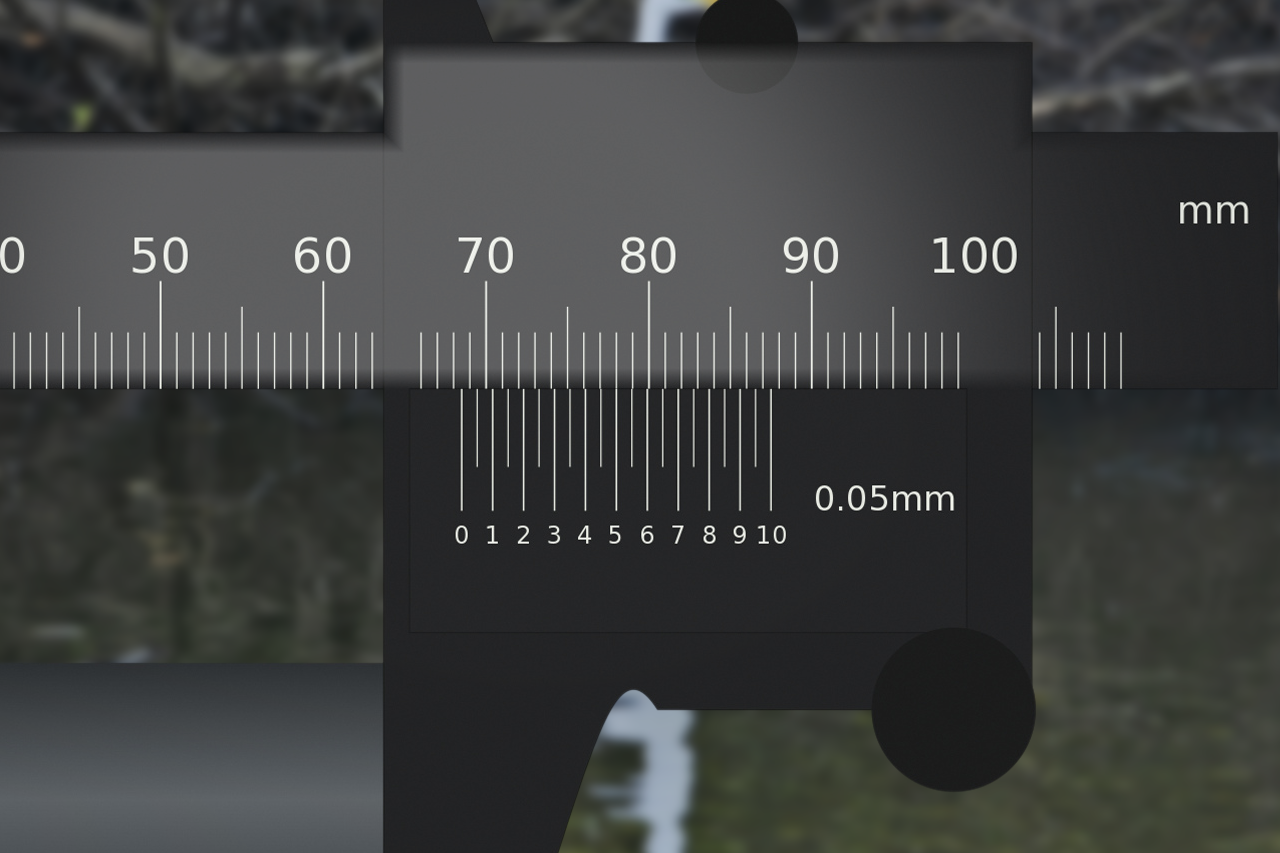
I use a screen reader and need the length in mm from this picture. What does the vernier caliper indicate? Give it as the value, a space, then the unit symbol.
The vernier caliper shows 68.5 mm
